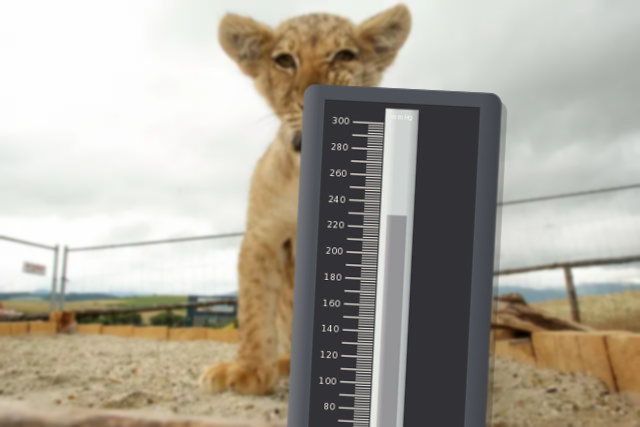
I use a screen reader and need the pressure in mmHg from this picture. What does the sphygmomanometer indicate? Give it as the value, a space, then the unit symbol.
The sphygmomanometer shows 230 mmHg
